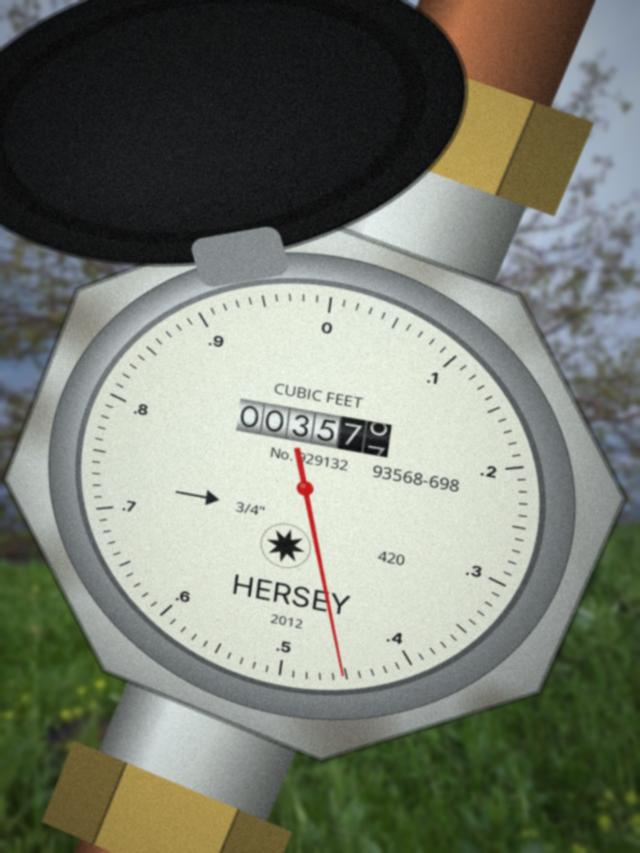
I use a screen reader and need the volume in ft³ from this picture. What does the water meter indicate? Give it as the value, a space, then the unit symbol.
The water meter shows 3576.45 ft³
